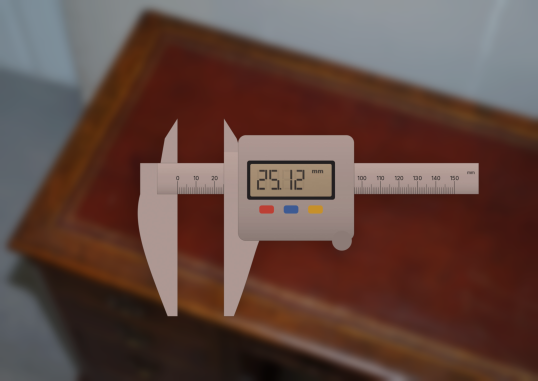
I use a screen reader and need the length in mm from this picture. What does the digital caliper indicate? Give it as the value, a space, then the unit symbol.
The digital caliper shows 25.12 mm
